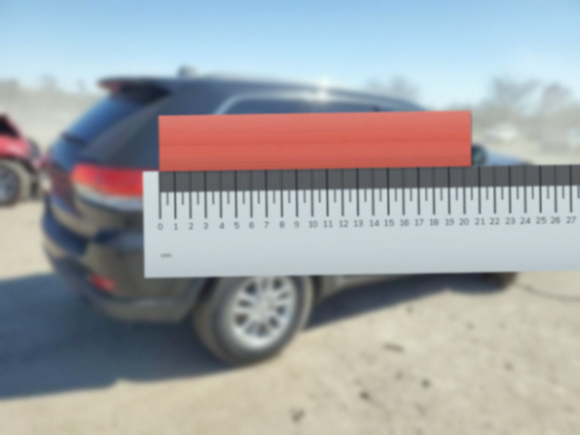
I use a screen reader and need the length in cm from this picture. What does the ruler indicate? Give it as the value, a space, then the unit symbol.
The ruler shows 20.5 cm
